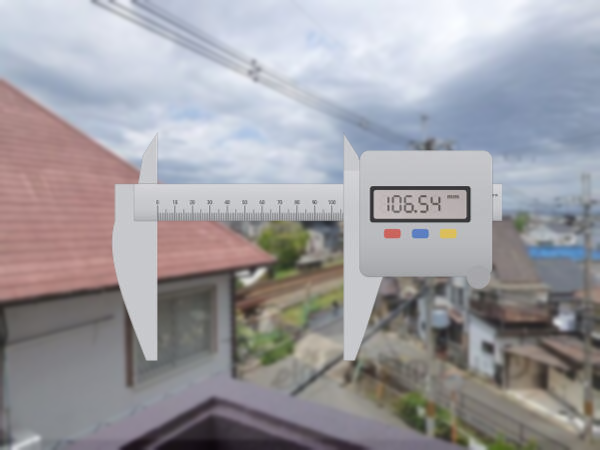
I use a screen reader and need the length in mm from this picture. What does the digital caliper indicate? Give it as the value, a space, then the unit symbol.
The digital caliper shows 106.54 mm
